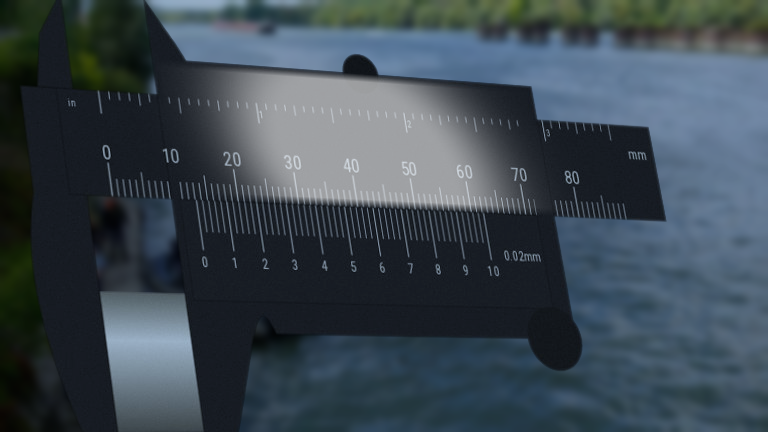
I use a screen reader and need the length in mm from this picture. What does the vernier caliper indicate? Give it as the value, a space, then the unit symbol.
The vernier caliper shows 13.2 mm
